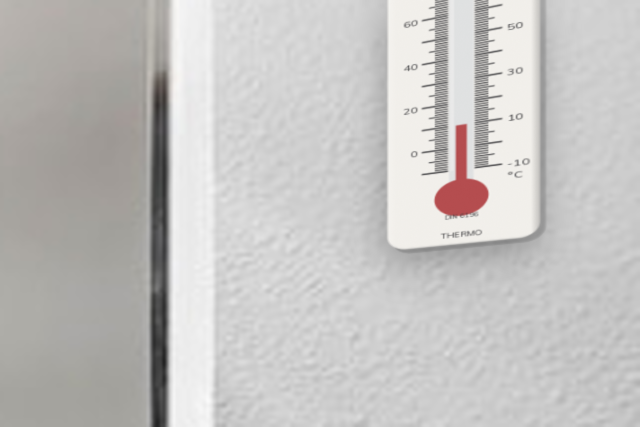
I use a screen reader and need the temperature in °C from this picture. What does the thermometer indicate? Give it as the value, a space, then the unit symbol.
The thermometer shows 10 °C
